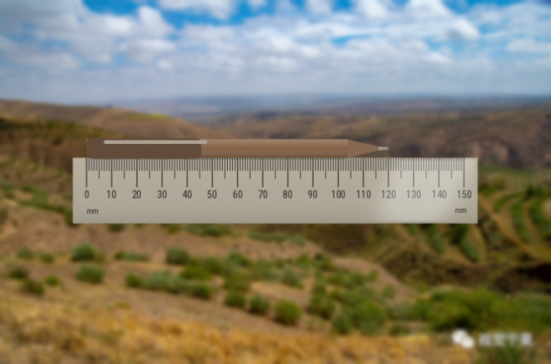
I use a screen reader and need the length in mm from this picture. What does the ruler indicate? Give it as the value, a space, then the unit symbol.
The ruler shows 120 mm
